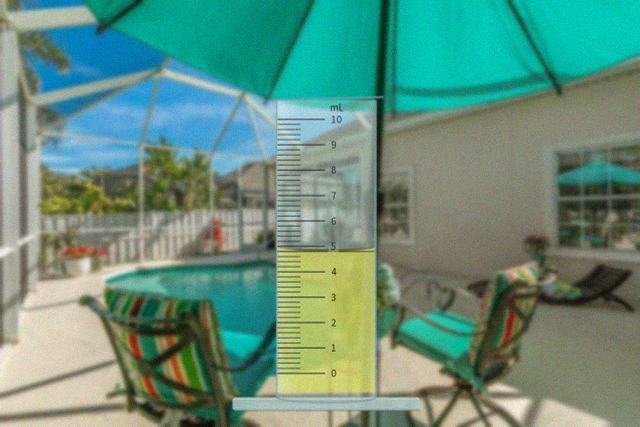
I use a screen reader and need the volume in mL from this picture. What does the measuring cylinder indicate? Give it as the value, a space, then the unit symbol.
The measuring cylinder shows 4.8 mL
